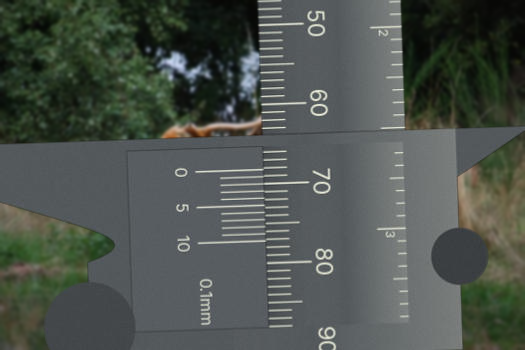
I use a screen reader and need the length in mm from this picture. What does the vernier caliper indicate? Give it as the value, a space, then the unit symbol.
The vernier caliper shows 68.2 mm
